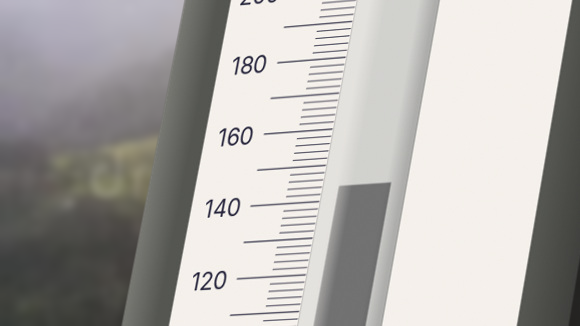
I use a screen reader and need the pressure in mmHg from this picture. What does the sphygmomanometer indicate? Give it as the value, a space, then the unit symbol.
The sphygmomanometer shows 144 mmHg
